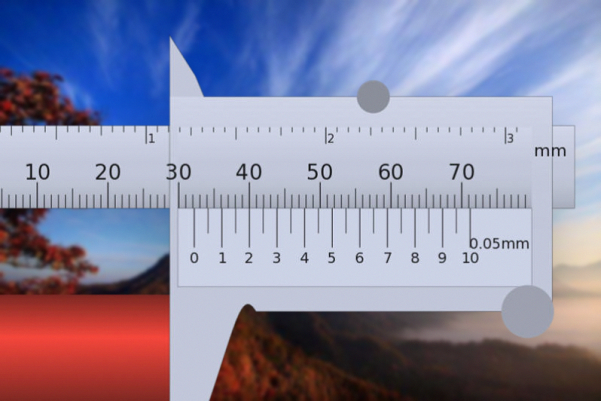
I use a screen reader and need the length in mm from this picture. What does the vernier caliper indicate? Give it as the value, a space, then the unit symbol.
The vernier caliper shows 32.2 mm
